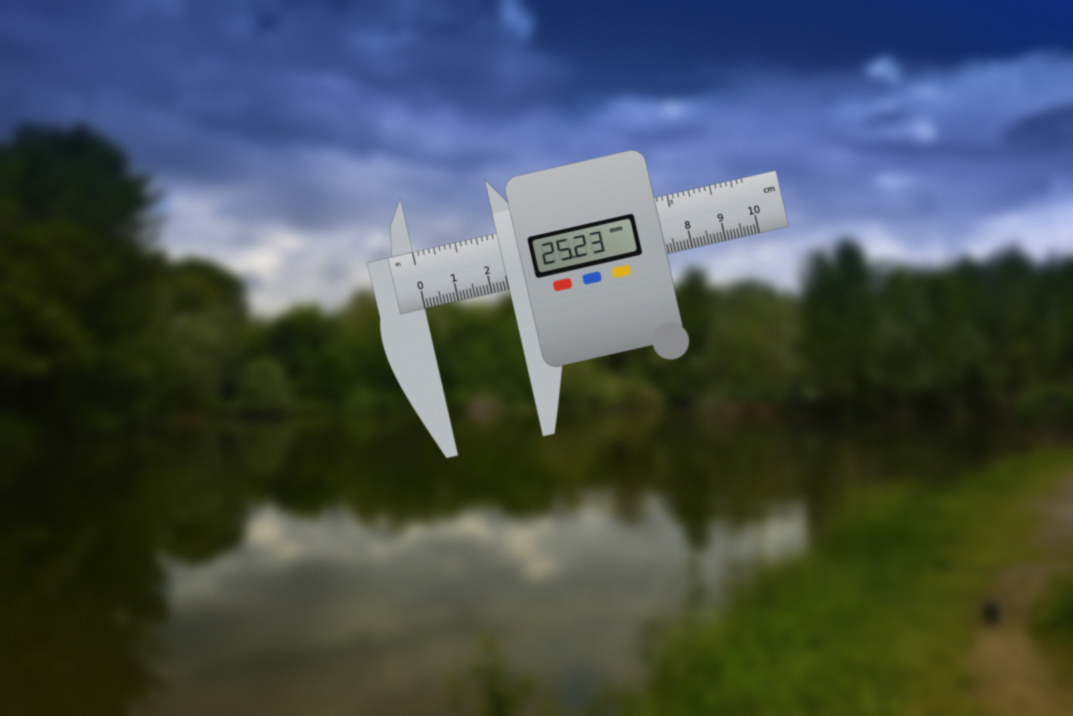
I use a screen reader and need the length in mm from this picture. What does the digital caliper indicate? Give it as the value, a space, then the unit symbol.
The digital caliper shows 25.23 mm
